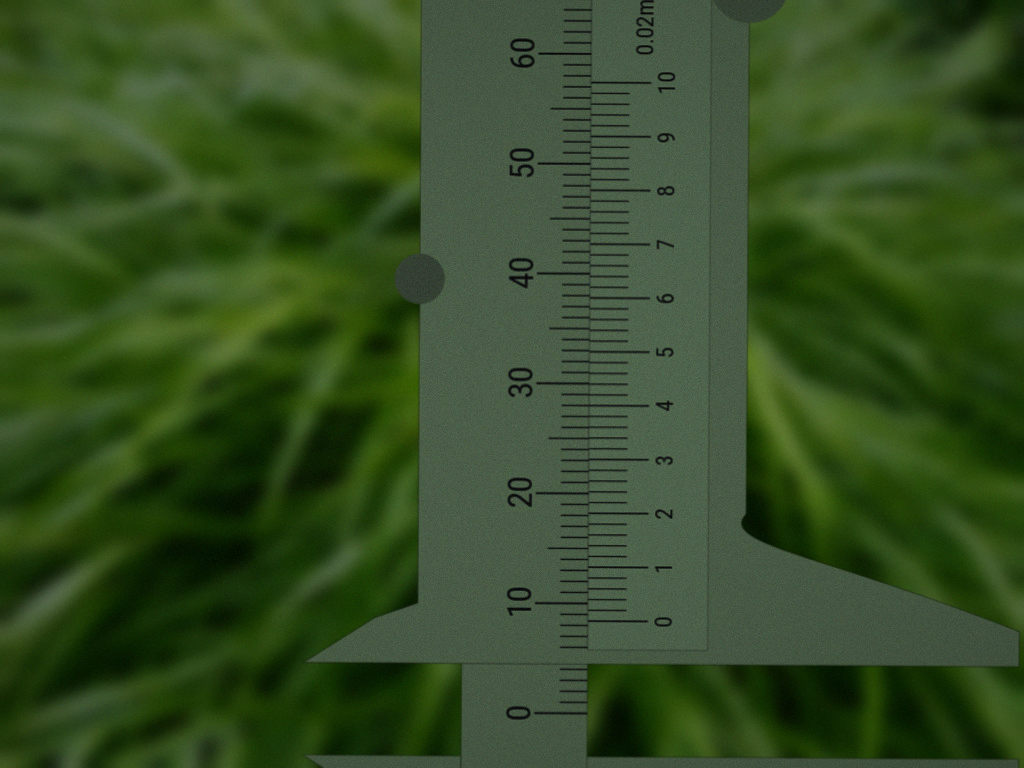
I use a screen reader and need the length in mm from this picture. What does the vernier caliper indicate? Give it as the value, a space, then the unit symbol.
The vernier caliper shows 8.4 mm
